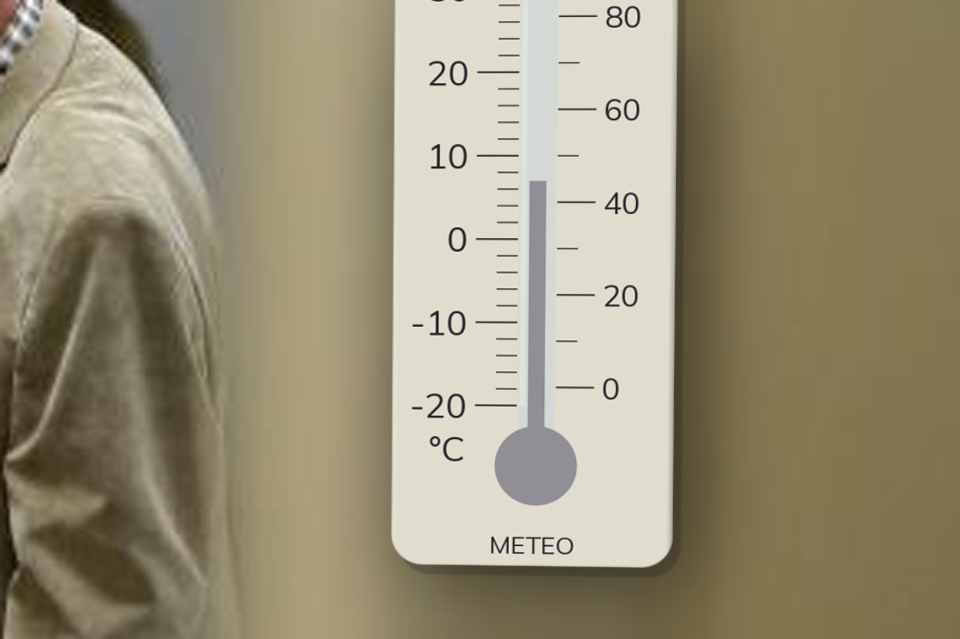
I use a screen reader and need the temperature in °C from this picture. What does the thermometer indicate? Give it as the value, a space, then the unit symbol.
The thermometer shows 7 °C
